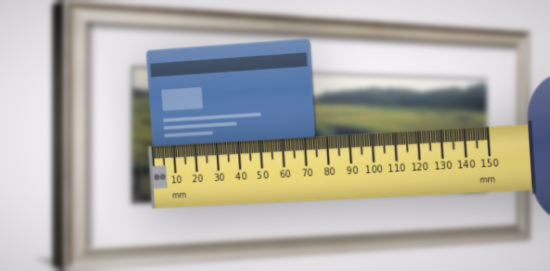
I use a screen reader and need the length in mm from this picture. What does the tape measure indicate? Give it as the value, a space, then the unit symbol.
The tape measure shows 75 mm
